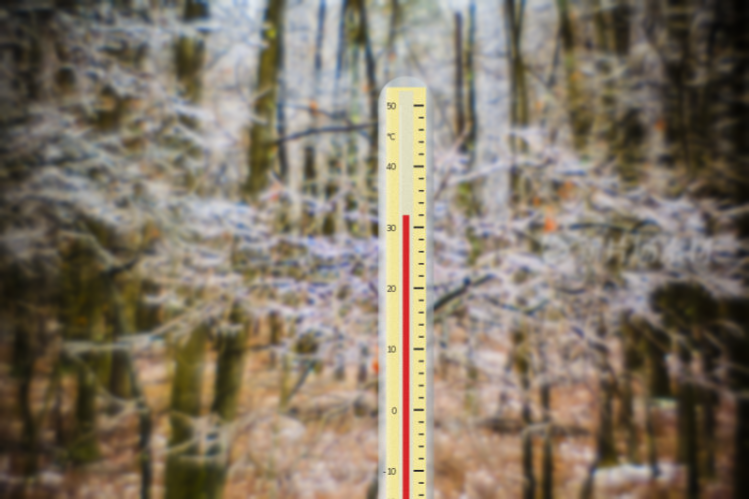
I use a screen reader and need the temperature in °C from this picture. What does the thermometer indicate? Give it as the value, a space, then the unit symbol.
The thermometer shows 32 °C
